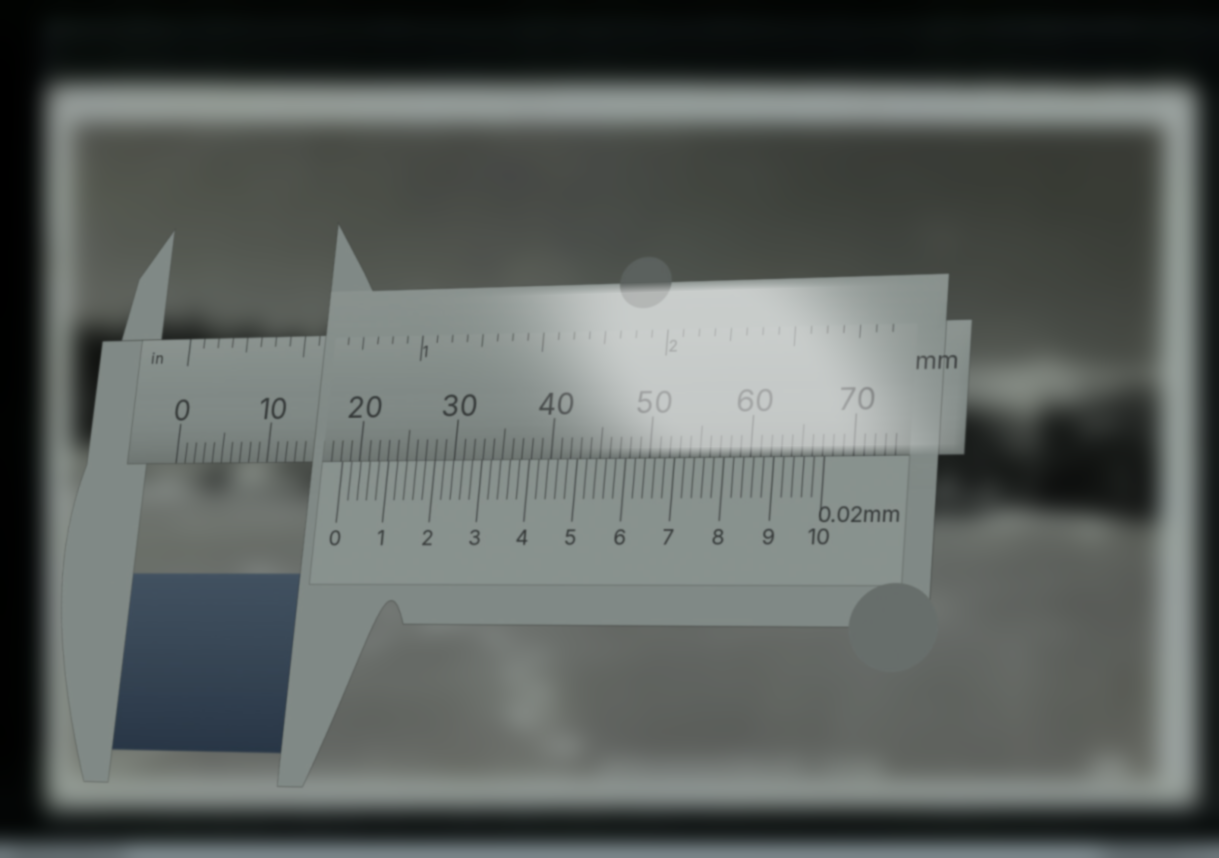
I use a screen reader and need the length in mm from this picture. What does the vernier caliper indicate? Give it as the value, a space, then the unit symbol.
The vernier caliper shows 18.2 mm
